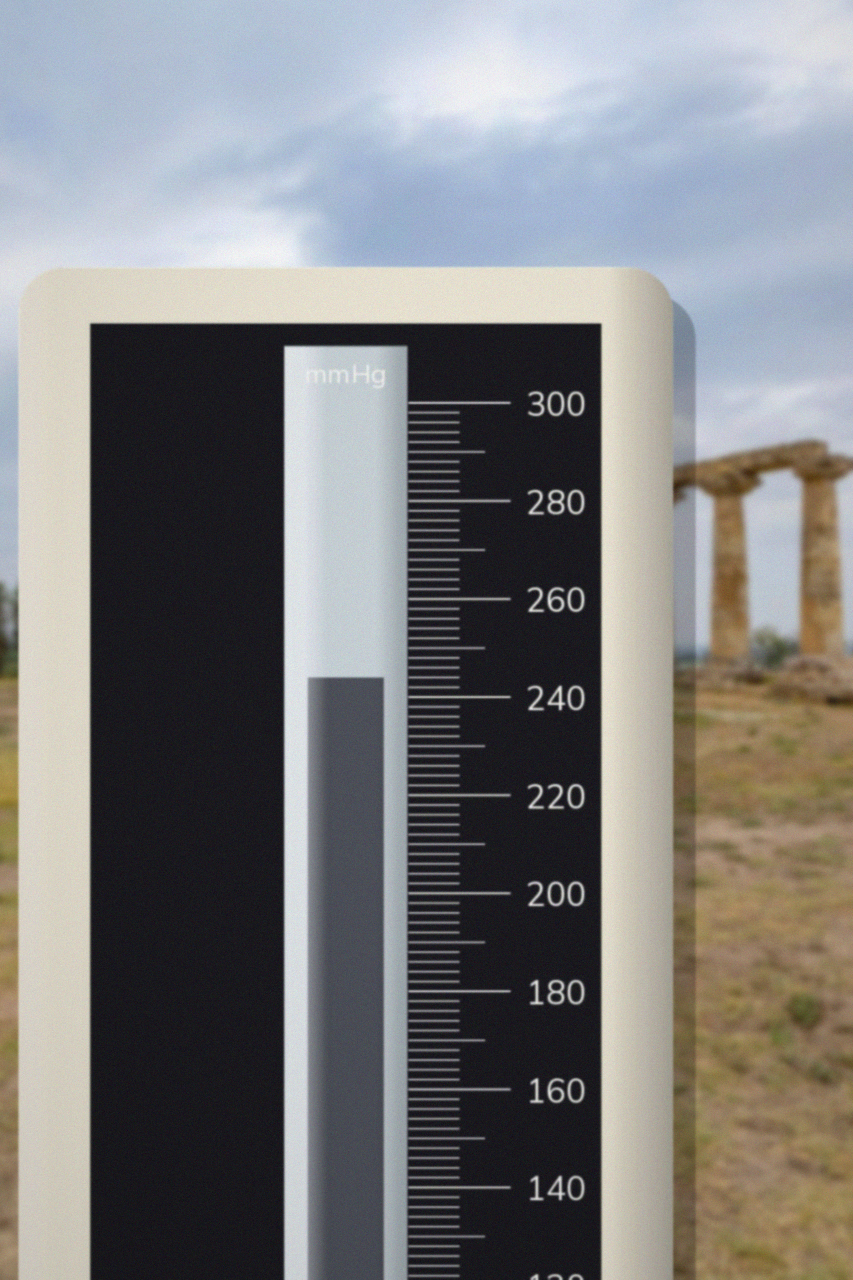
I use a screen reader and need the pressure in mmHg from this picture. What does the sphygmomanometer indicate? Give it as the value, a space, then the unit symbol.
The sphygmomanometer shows 244 mmHg
